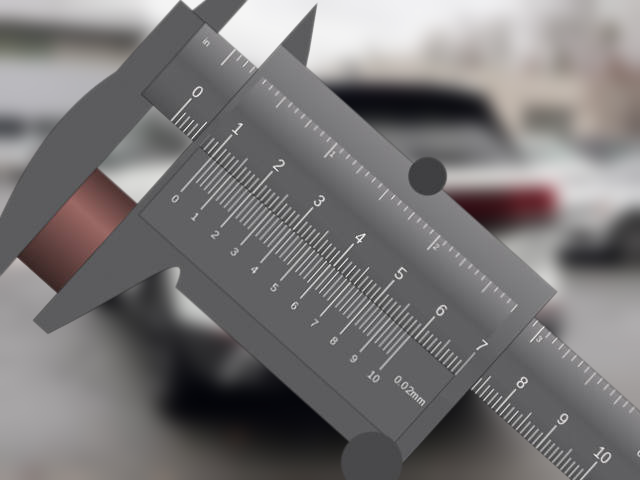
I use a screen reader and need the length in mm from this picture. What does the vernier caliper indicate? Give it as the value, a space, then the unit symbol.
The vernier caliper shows 10.0 mm
